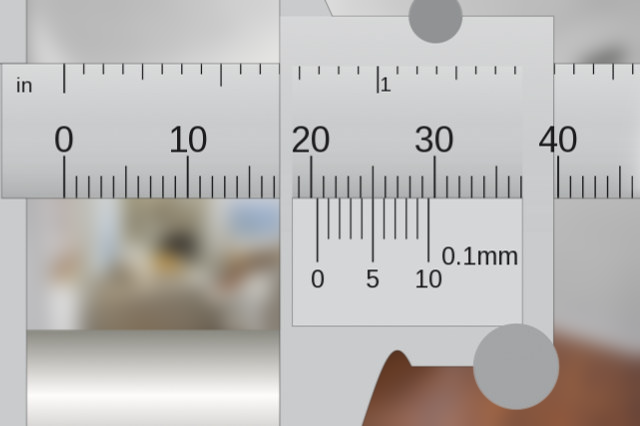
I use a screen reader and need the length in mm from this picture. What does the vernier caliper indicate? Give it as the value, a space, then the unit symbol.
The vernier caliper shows 20.5 mm
